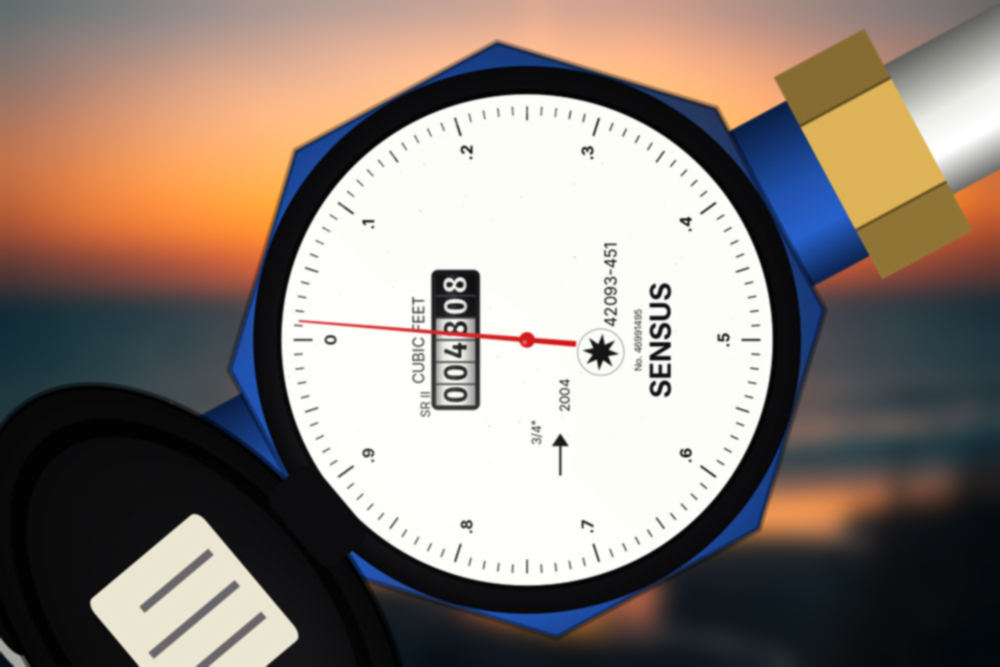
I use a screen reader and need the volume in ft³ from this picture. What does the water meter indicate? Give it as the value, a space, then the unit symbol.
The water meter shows 4808.01 ft³
